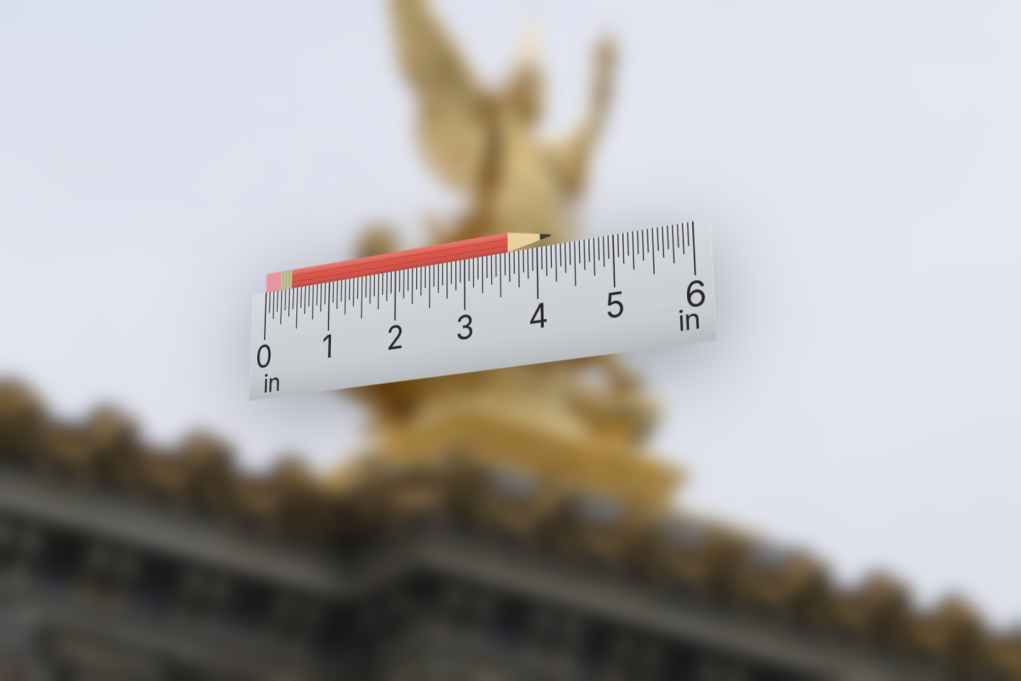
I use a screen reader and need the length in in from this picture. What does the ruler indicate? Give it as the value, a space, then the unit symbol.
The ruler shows 4.1875 in
